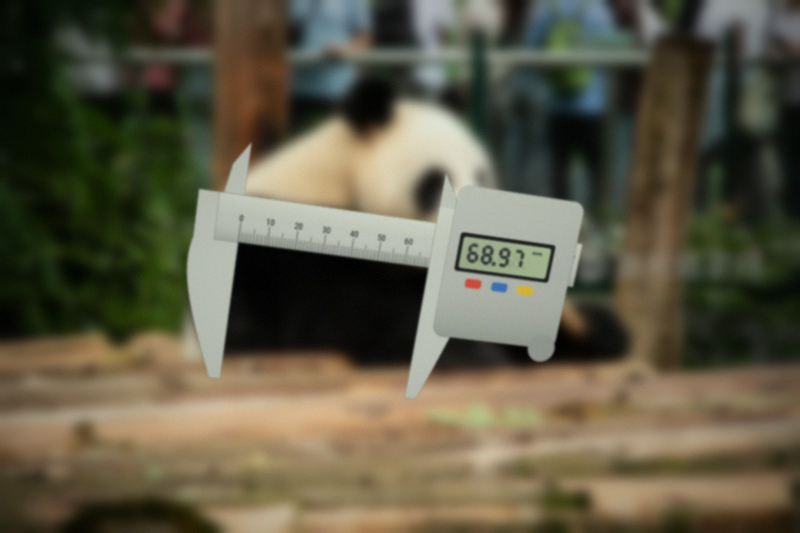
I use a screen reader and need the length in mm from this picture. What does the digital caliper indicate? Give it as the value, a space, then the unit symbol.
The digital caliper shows 68.97 mm
